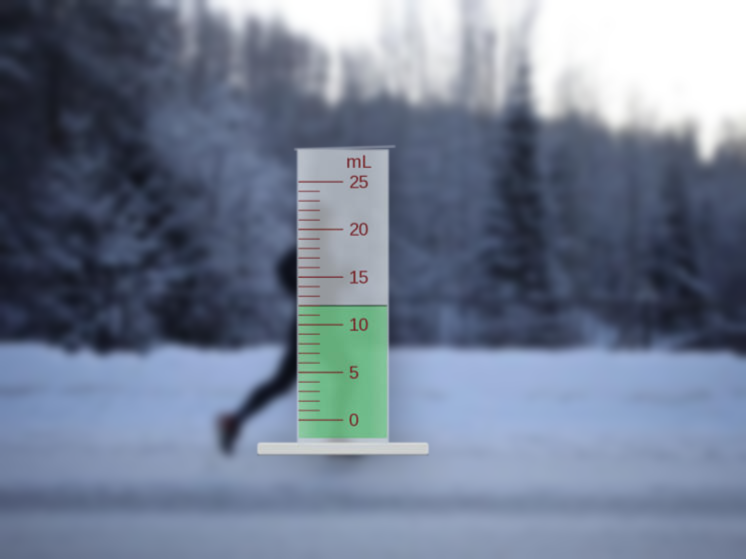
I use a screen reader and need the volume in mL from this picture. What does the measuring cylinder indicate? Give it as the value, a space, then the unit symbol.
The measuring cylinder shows 12 mL
